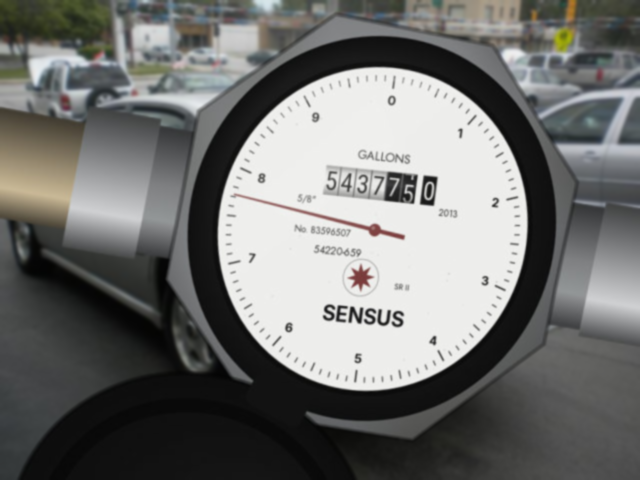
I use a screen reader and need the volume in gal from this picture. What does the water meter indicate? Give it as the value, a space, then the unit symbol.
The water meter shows 5437747.7 gal
